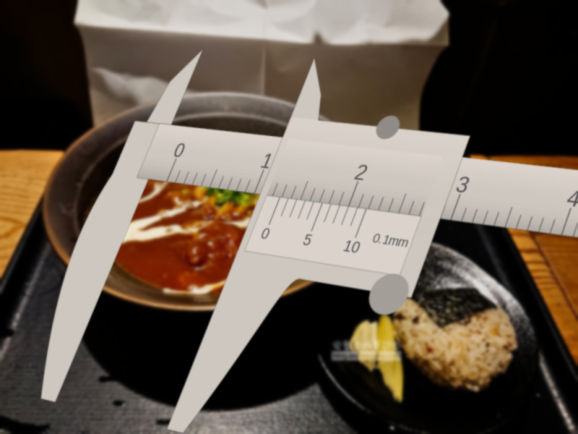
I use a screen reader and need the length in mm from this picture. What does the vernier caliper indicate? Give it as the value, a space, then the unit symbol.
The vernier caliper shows 12.8 mm
